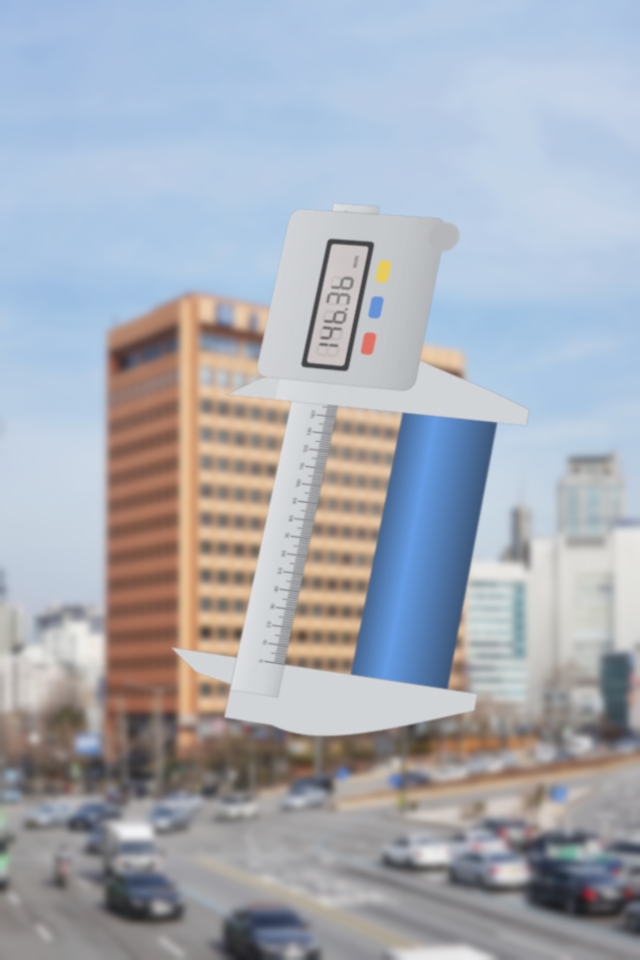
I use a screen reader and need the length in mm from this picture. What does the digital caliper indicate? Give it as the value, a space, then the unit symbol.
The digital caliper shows 146.36 mm
